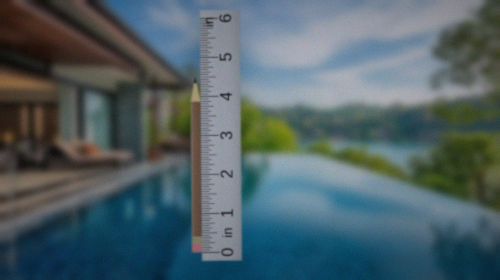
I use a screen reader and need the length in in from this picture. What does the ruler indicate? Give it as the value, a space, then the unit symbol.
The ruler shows 4.5 in
